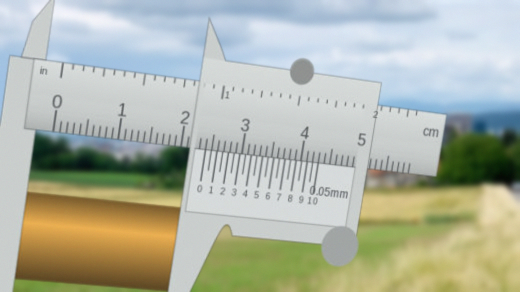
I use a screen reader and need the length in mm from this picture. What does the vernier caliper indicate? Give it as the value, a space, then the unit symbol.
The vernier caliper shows 24.0 mm
